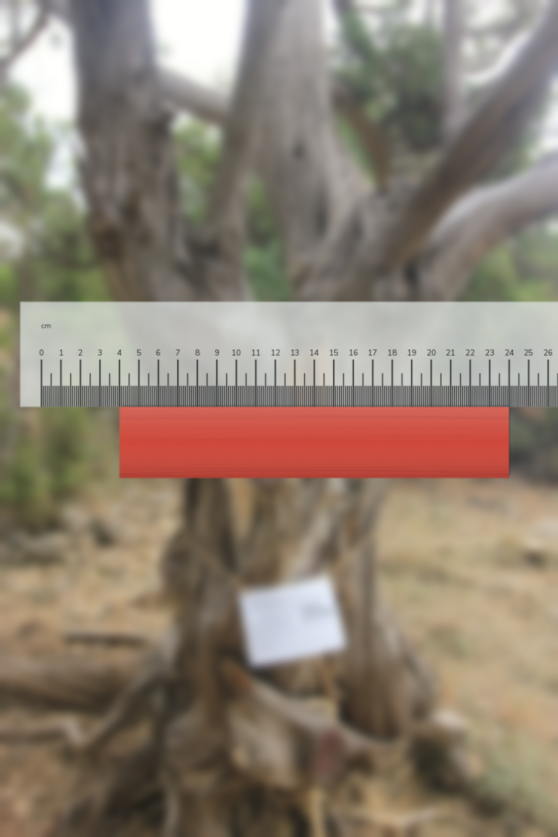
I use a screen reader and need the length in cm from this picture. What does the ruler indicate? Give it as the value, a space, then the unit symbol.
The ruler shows 20 cm
